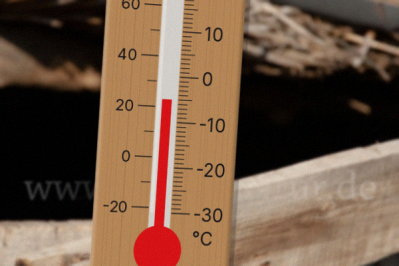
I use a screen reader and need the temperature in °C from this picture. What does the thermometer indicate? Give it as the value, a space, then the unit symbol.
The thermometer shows -5 °C
